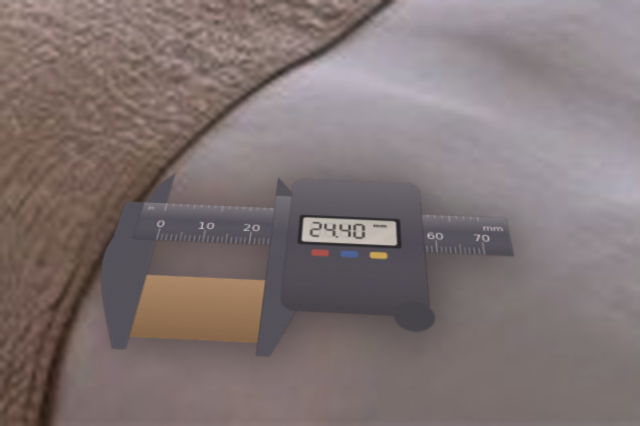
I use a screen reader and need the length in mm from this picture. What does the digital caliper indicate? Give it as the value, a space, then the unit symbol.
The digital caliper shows 24.40 mm
